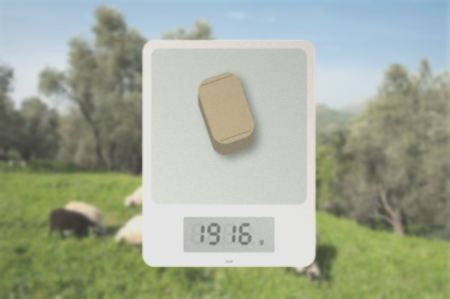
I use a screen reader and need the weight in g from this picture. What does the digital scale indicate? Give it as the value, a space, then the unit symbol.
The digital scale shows 1916 g
